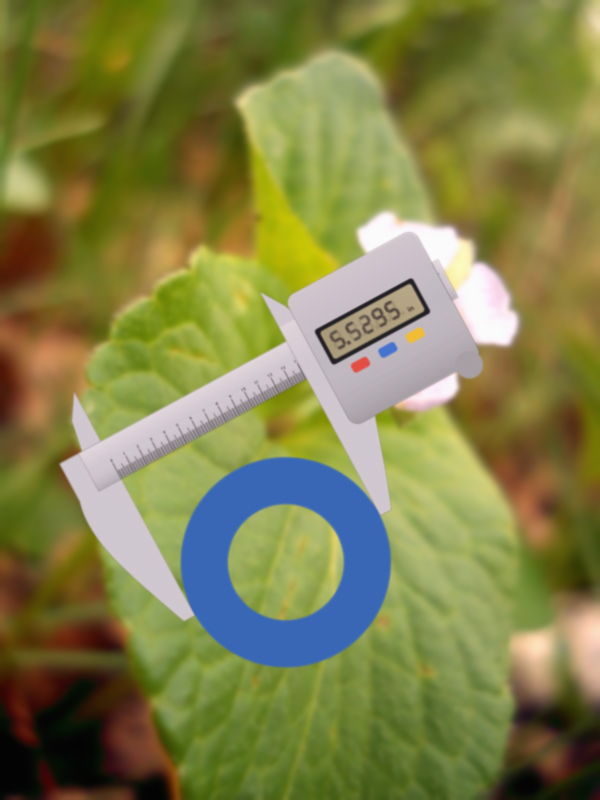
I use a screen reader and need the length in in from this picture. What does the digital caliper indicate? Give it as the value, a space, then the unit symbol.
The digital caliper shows 5.5295 in
